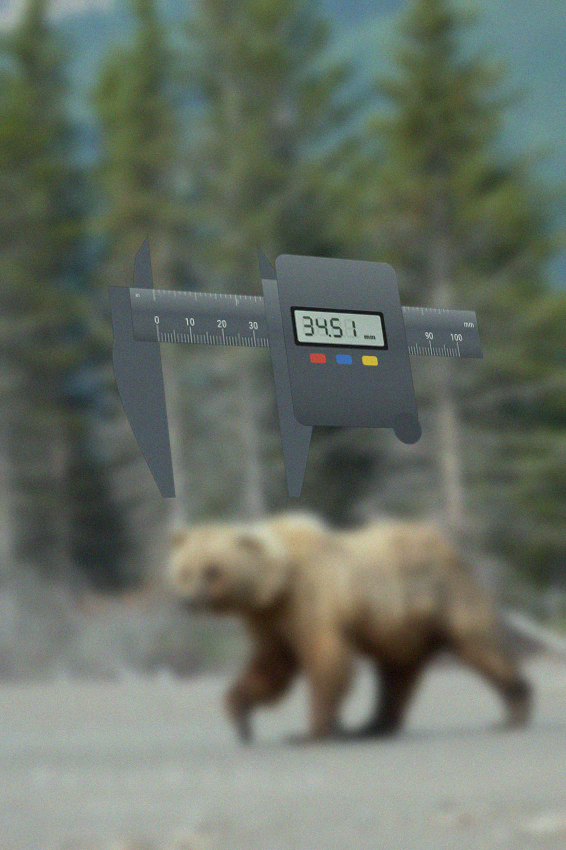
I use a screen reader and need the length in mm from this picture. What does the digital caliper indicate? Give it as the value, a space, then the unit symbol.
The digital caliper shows 34.51 mm
